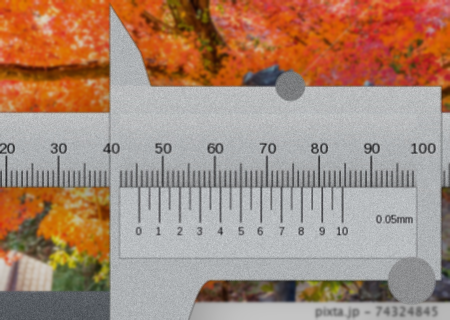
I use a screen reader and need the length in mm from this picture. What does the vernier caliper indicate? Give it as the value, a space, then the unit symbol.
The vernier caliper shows 45.5 mm
